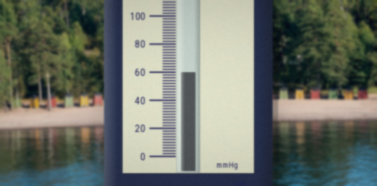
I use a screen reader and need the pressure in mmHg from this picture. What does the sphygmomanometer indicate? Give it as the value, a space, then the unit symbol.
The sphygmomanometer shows 60 mmHg
